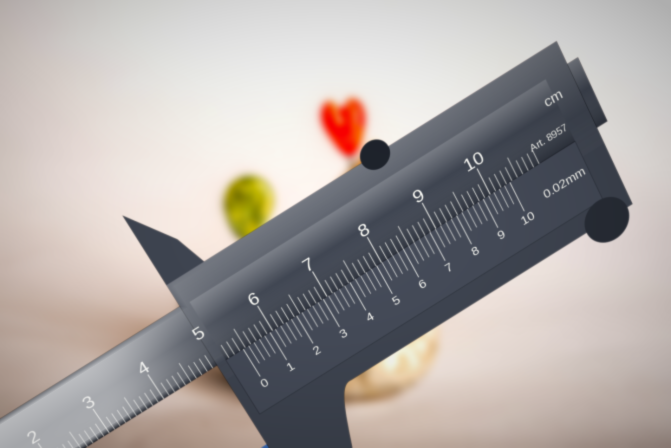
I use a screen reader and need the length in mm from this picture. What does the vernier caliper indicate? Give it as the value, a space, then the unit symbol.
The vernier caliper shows 54.6 mm
